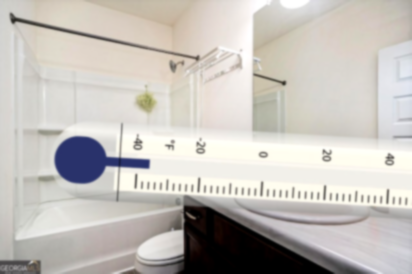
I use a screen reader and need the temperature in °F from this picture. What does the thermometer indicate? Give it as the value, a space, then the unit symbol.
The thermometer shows -36 °F
